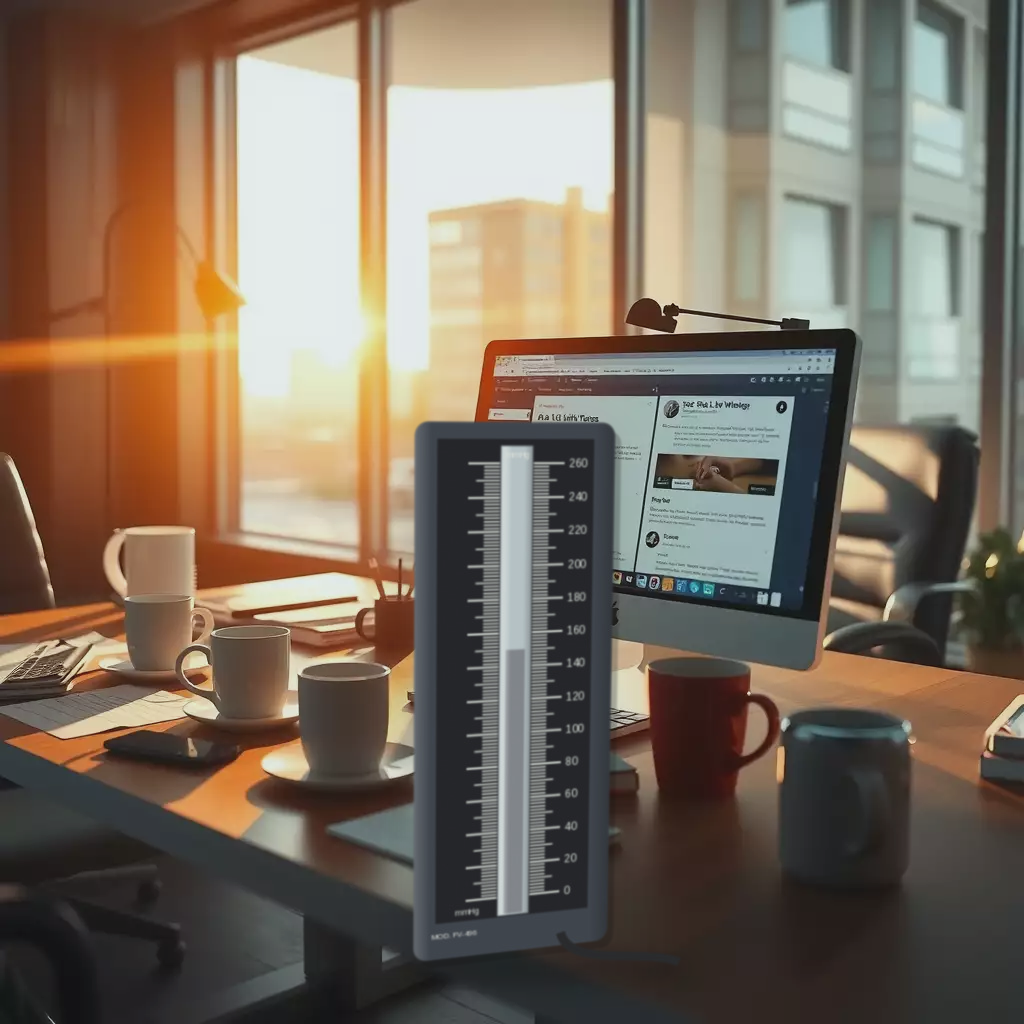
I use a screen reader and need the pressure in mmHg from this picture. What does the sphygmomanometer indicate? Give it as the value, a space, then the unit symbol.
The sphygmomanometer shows 150 mmHg
